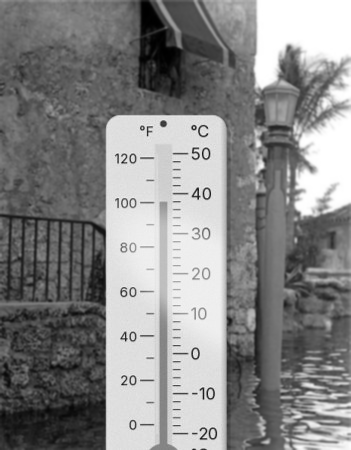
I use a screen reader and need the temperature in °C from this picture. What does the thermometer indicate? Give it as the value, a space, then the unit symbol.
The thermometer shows 38 °C
